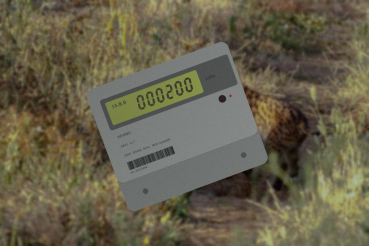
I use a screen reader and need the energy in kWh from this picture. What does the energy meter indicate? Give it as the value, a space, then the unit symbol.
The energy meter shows 200 kWh
